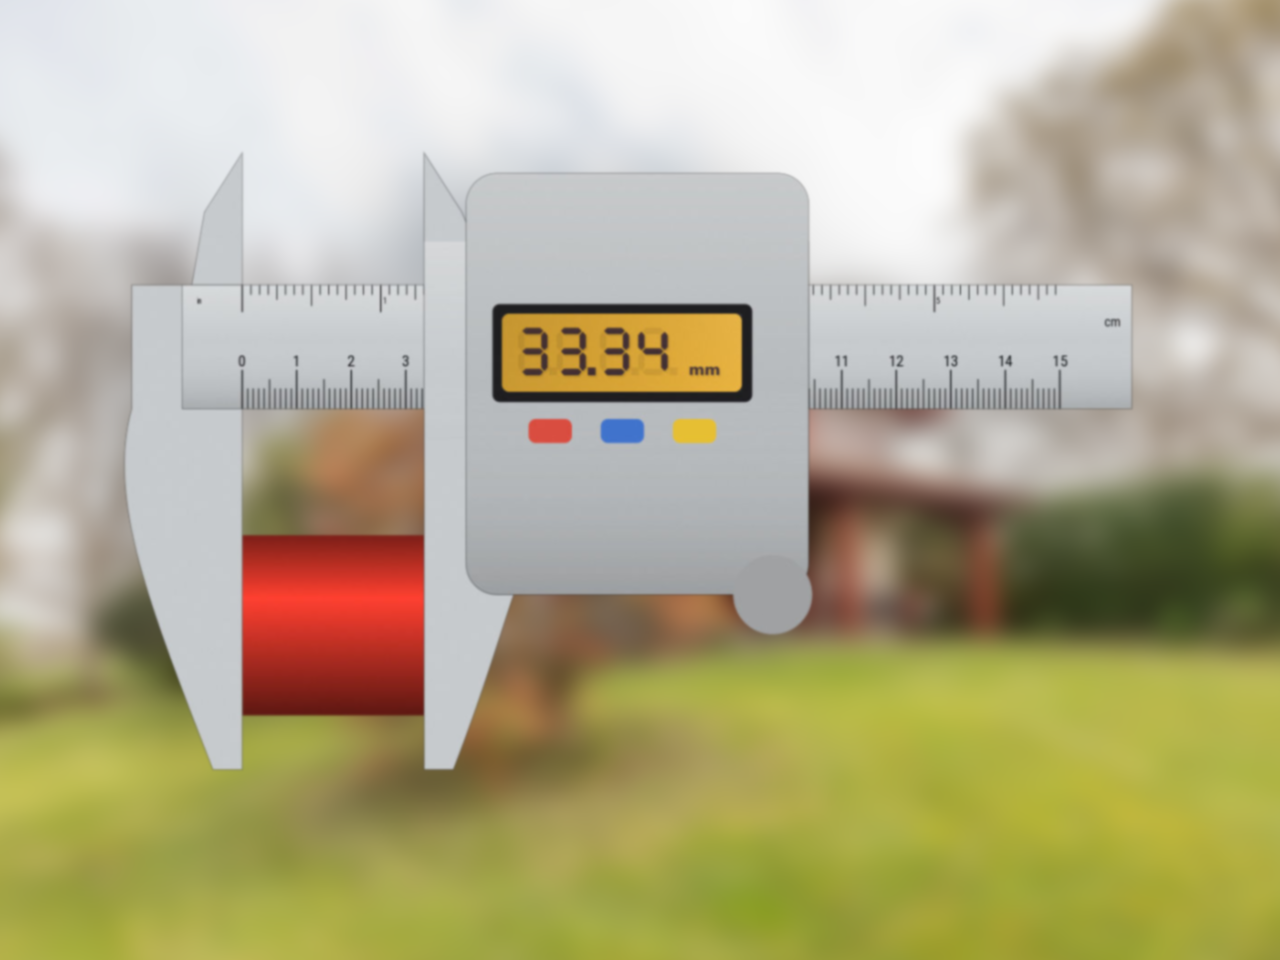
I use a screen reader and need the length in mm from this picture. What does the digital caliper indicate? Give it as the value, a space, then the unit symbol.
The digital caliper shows 33.34 mm
